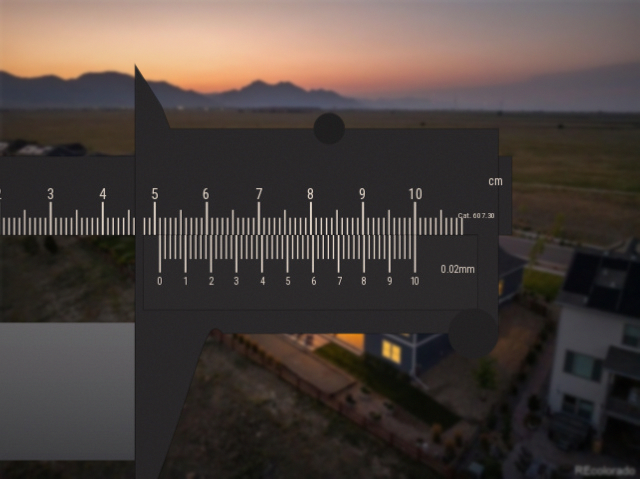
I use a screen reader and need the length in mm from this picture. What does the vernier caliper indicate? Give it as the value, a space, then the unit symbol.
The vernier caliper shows 51.0 mm
